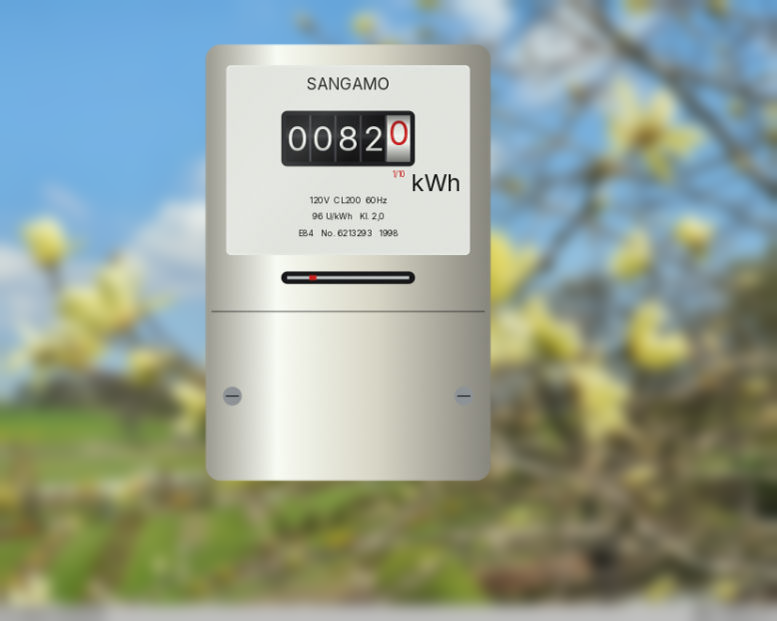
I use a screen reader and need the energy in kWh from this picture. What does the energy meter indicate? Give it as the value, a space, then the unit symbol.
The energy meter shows 82.0 kWh
